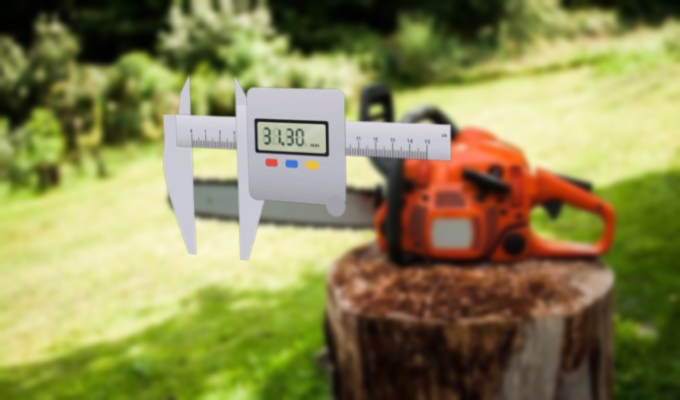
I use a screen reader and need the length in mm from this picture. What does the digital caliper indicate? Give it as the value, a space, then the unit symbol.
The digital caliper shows 31.30 mm
